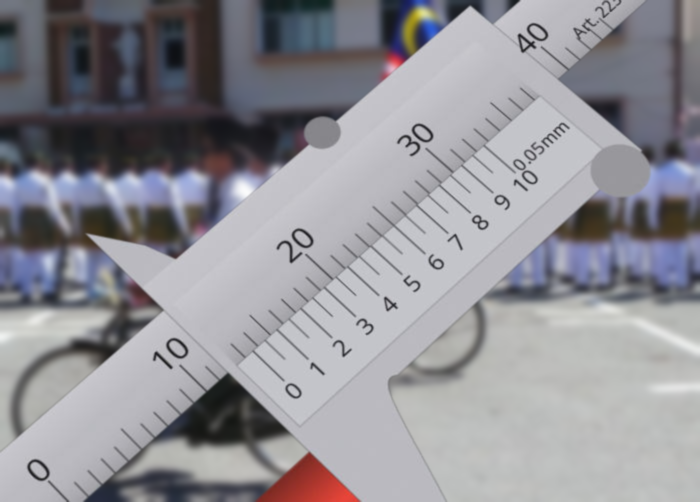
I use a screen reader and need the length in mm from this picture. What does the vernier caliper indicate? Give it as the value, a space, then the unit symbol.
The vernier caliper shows 13.6 mm
